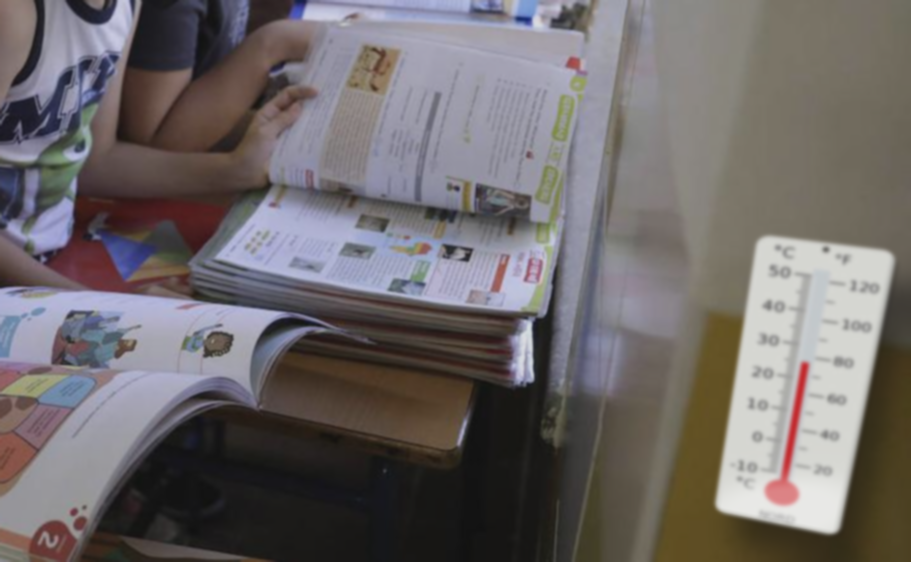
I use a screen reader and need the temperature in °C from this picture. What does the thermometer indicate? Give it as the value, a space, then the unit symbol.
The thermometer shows 25 °C
